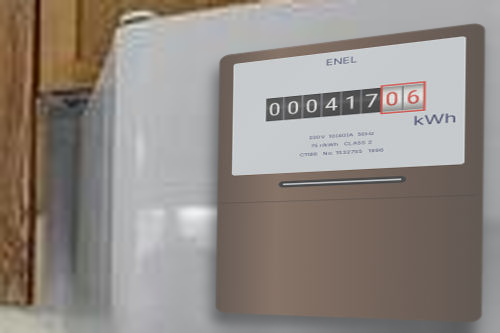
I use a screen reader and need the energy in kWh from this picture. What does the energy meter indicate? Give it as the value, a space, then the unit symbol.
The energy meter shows 417.06 kWh
